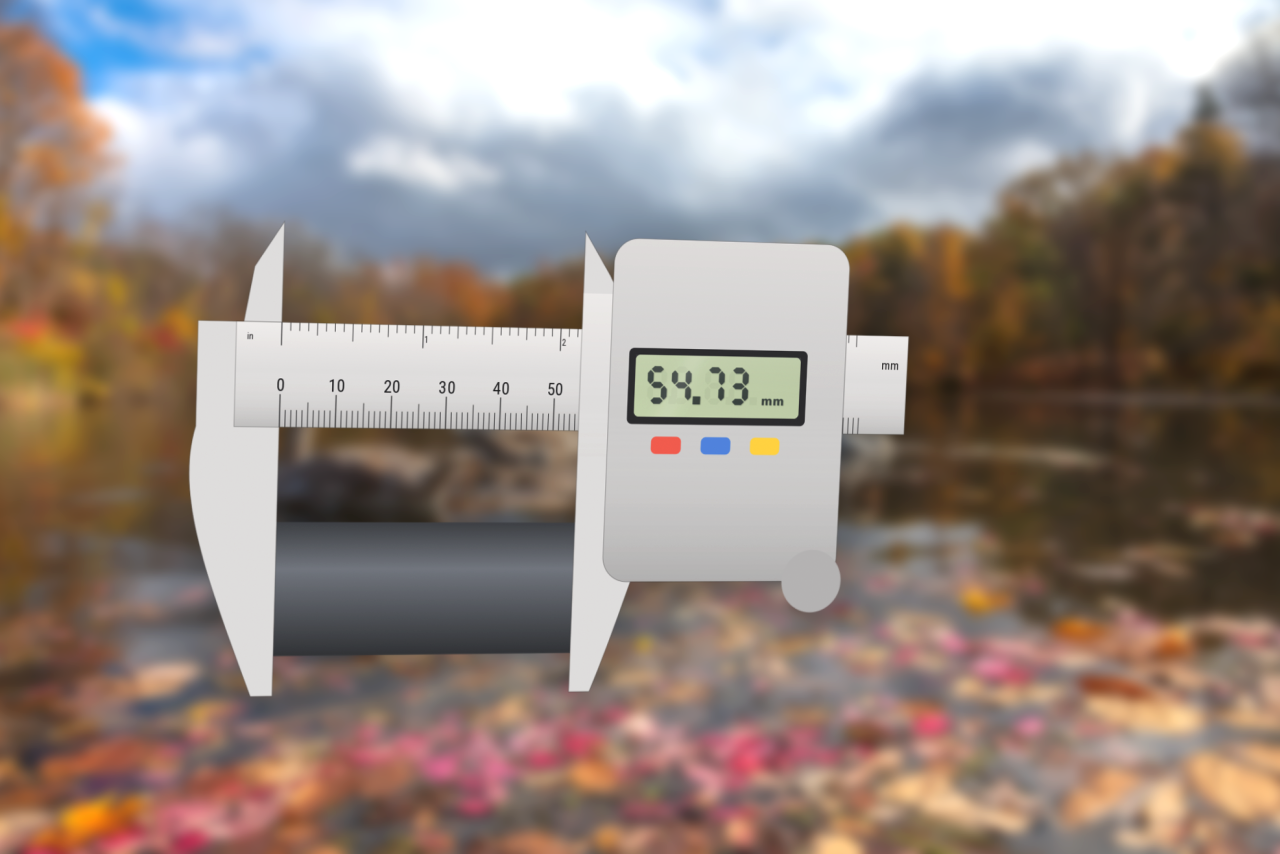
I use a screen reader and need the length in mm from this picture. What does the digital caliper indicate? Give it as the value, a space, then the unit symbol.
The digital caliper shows 54.73 mm
